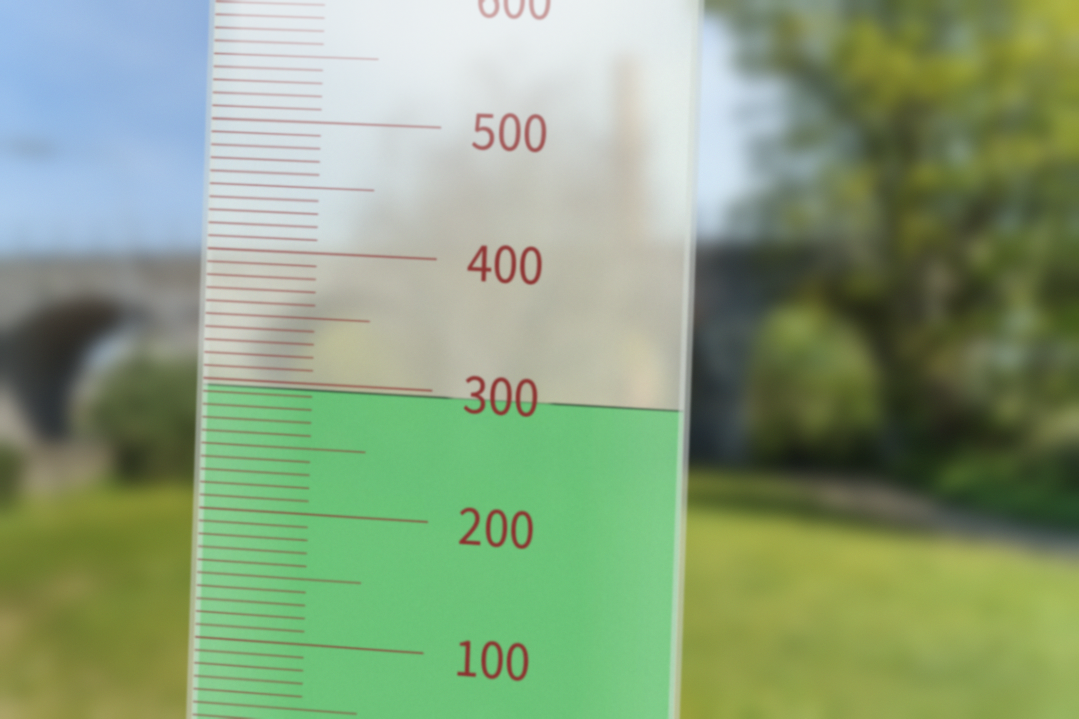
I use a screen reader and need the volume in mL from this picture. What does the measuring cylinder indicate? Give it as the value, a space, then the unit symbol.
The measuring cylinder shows 295 mL
